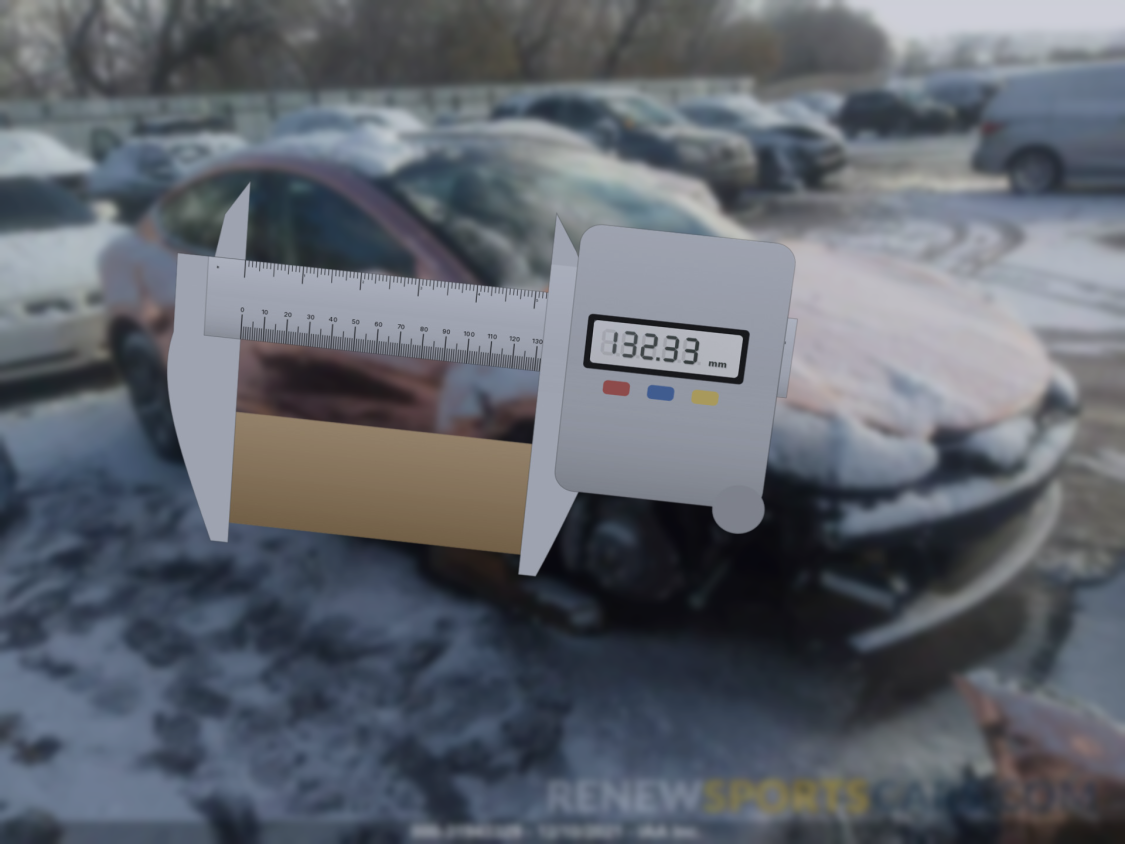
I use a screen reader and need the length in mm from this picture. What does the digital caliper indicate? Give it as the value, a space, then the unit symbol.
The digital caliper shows 132.33 mm
